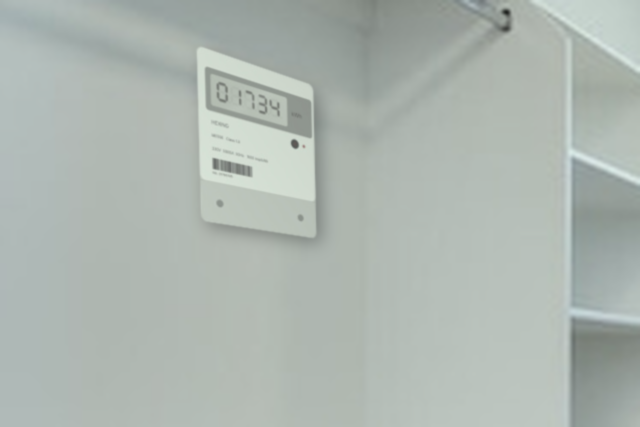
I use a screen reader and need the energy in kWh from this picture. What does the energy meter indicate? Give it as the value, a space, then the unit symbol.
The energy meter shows 1734 kWh
